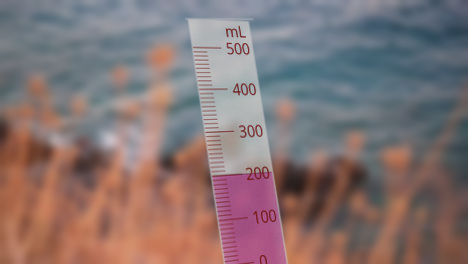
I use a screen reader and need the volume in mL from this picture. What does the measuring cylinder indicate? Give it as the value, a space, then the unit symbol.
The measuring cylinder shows 200 mL
